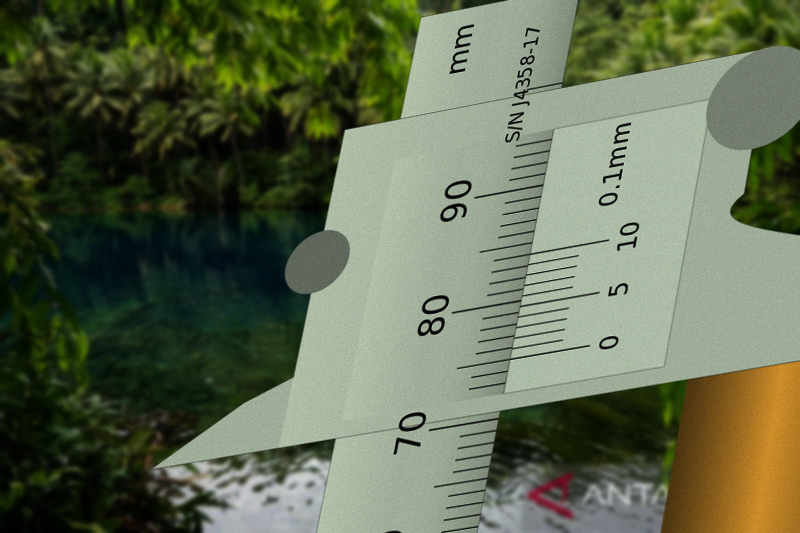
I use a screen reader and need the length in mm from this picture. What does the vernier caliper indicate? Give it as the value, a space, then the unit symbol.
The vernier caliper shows 75.0 mm
